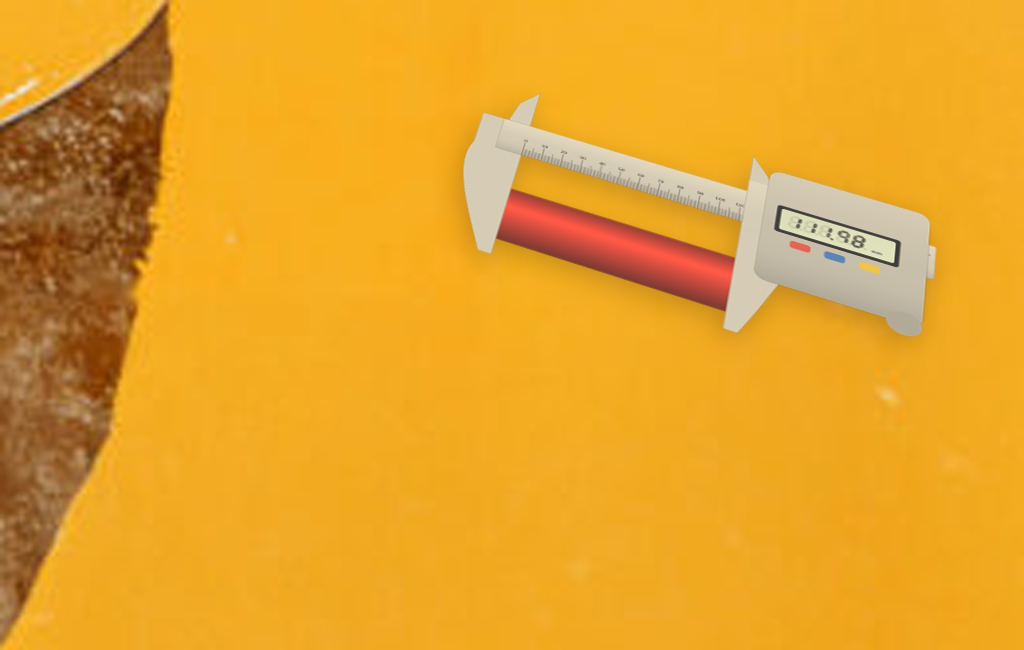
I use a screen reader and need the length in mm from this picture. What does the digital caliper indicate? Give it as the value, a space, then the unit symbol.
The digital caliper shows 111.98 mm
